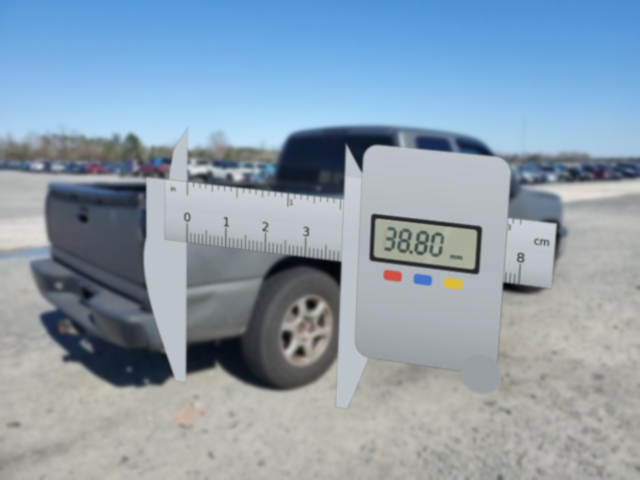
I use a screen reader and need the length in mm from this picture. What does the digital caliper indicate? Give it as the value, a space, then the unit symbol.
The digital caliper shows 38.80 mm
